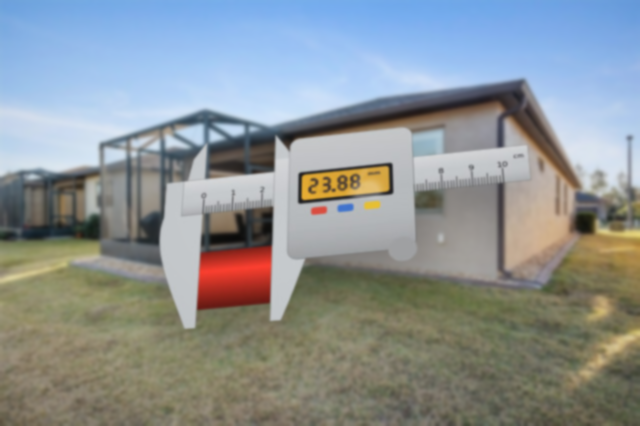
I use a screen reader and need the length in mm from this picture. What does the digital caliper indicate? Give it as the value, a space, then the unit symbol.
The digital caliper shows 23.88 mm
